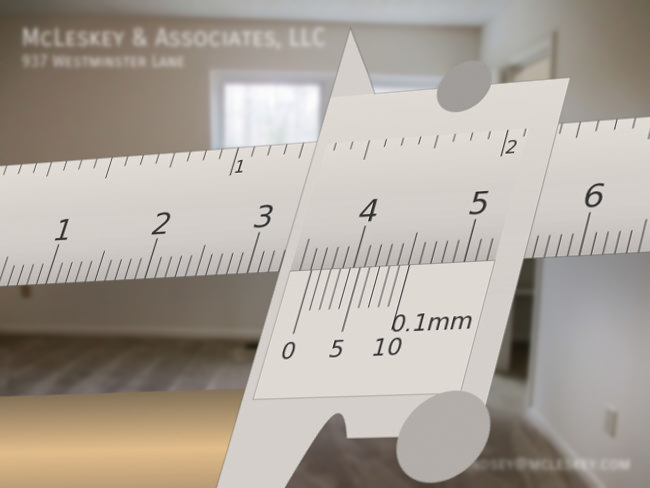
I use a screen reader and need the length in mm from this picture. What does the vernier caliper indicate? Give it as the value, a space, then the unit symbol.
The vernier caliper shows 36.1 mm
